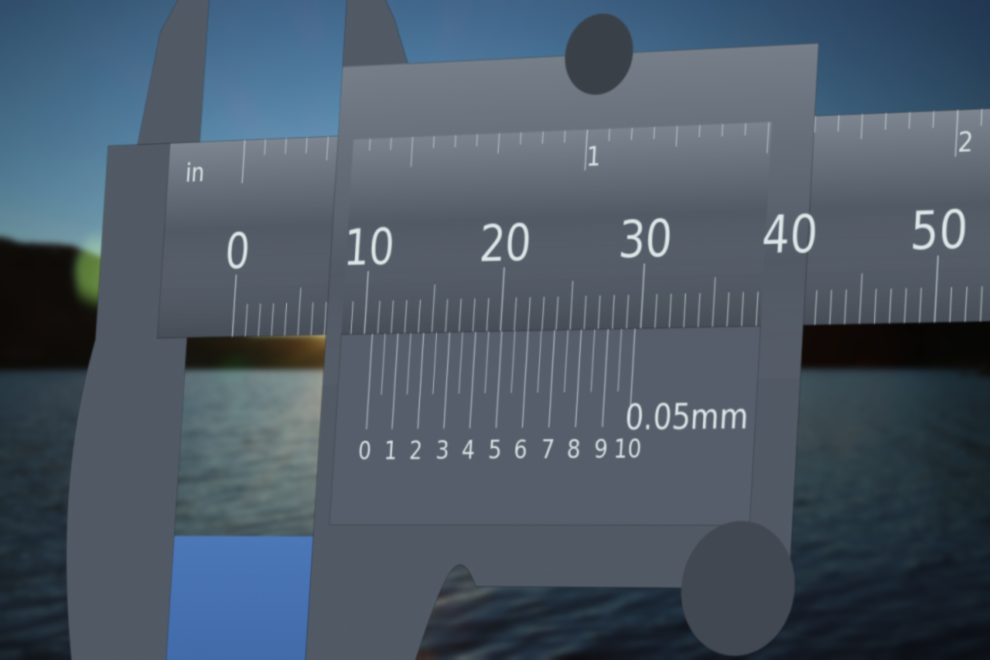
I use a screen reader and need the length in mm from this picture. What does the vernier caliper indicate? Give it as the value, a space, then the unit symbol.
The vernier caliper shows 10.6 mm
